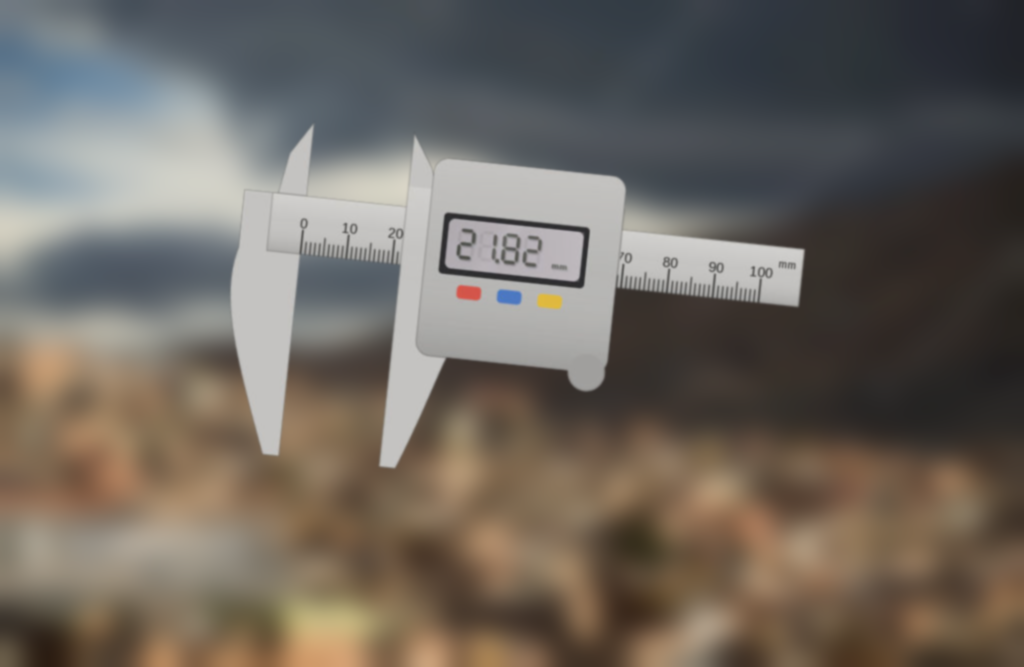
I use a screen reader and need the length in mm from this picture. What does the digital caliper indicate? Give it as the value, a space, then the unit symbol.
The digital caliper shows 21.82 mm
